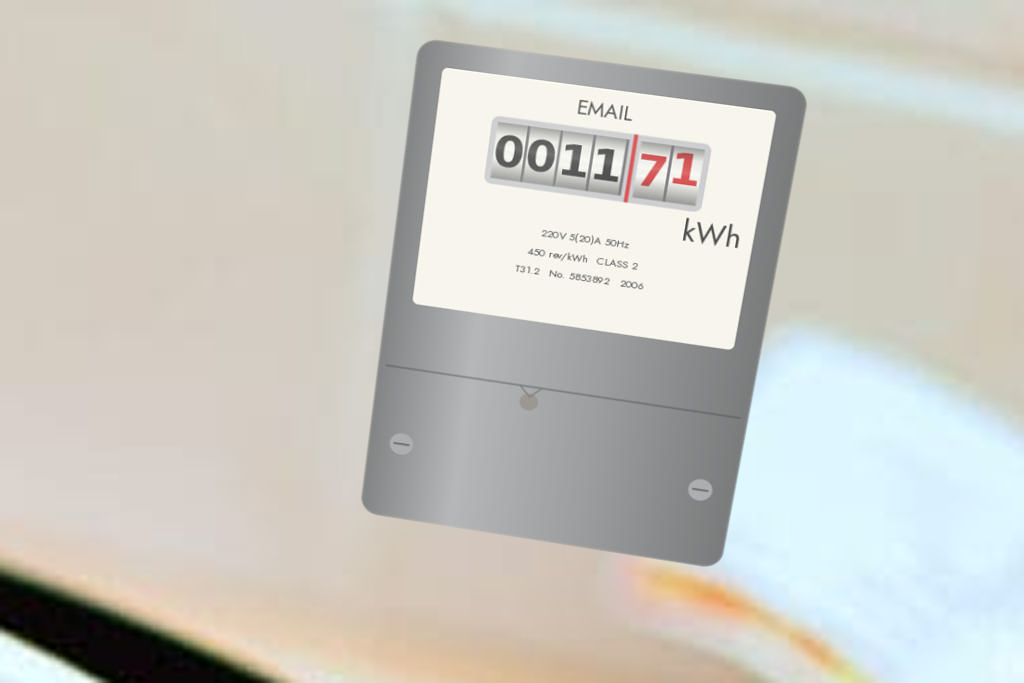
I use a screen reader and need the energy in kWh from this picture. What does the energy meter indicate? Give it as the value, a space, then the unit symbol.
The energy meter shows 11.71 kWh
